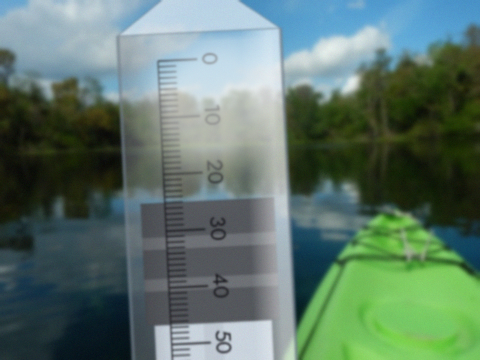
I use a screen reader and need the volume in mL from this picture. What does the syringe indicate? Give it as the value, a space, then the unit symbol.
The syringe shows 25 mL
